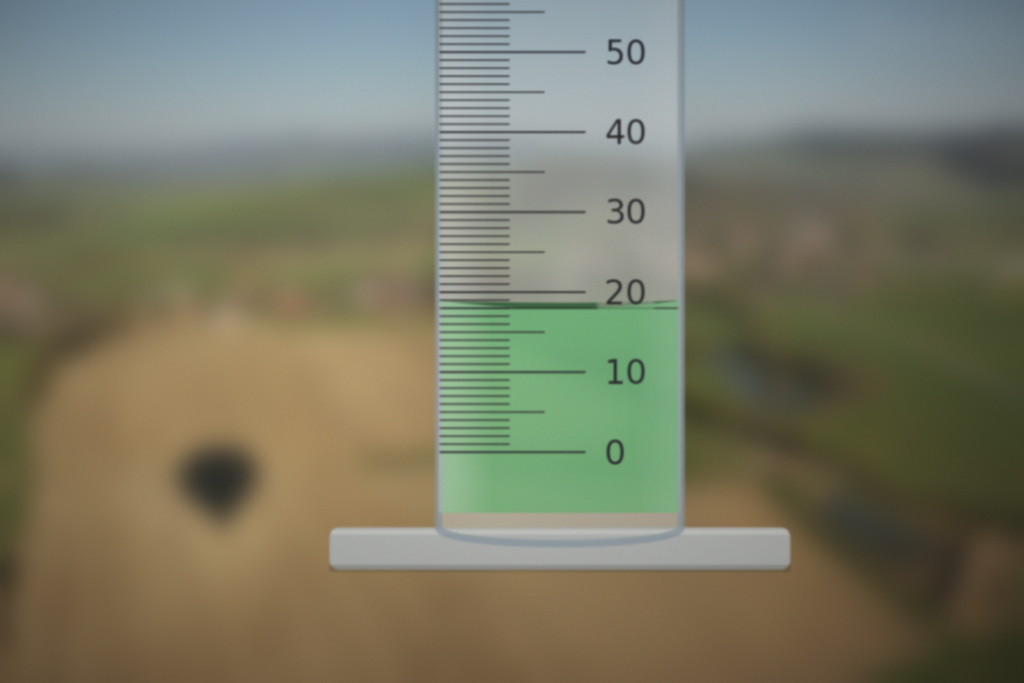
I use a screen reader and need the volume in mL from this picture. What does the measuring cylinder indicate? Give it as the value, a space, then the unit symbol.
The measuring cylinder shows 18 mL
